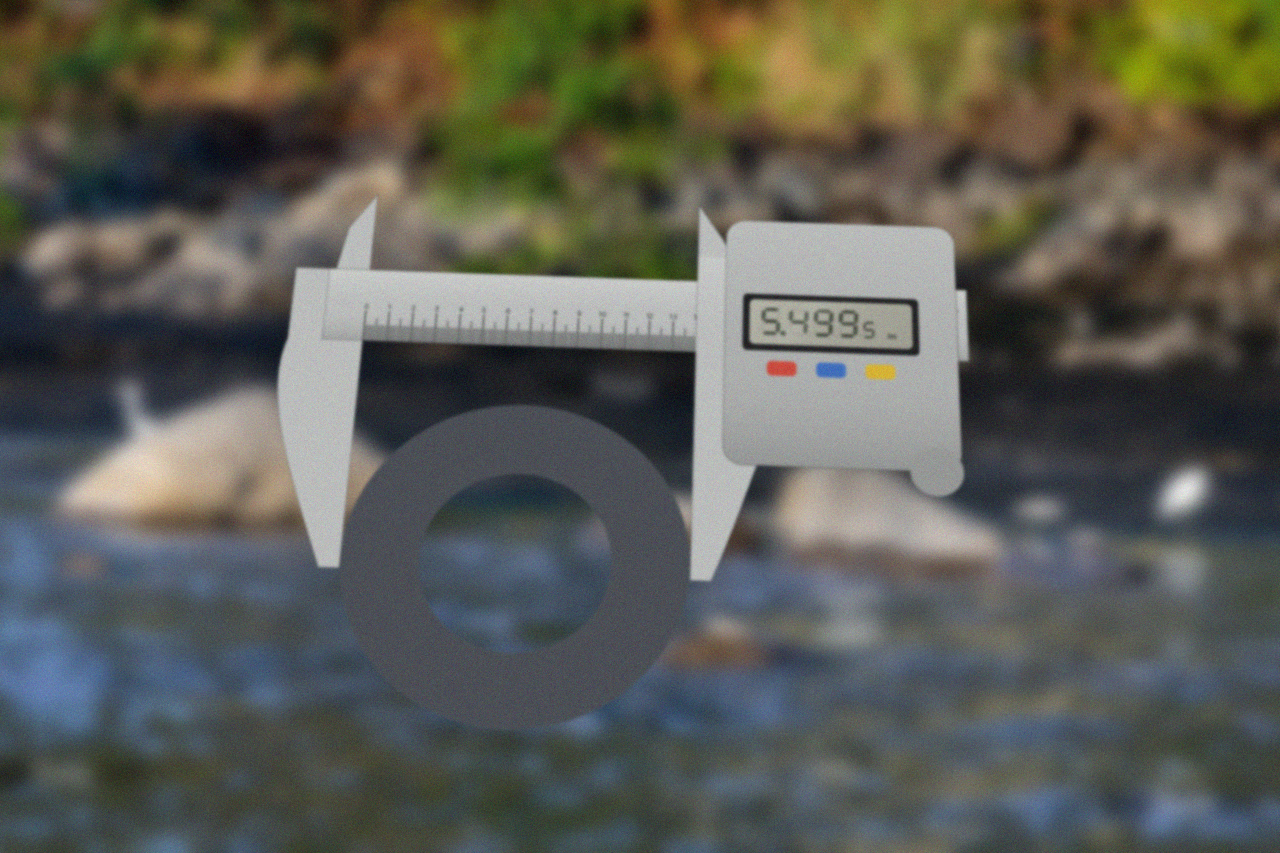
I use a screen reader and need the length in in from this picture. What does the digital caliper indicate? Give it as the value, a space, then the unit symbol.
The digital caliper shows 5.4995 in
